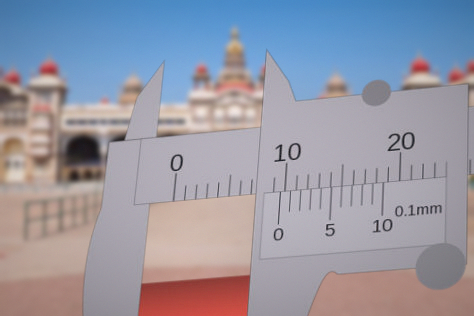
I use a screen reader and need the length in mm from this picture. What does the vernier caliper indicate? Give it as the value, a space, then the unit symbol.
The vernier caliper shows 9.6 mm
